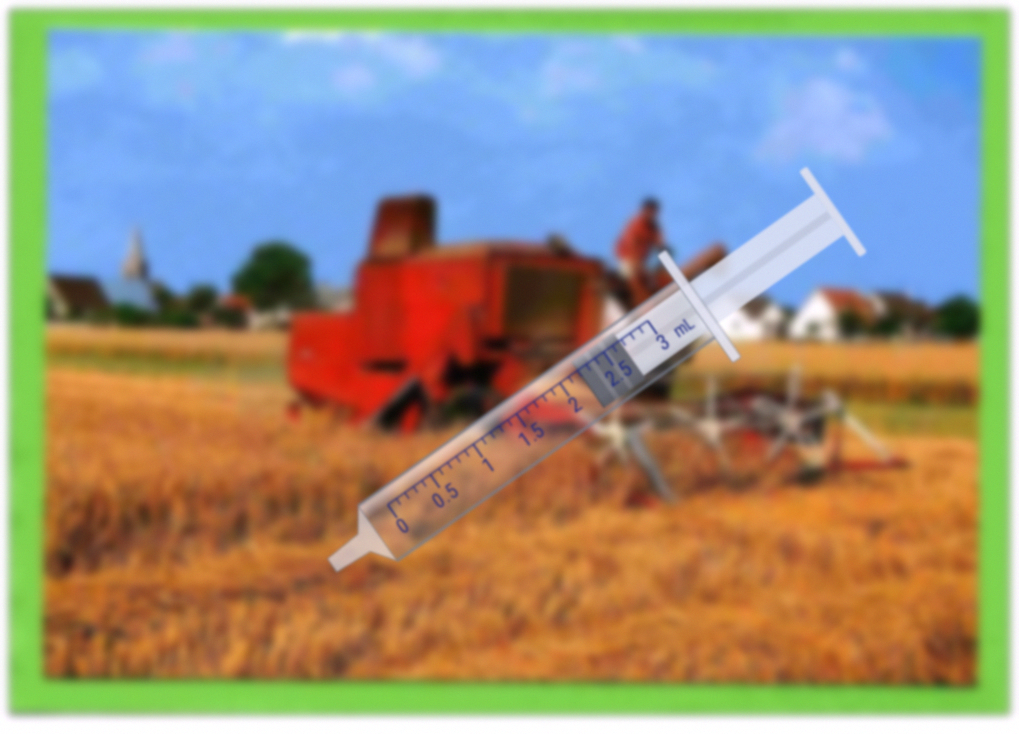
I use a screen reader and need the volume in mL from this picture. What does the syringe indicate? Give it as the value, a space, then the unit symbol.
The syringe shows 2.2 mL
